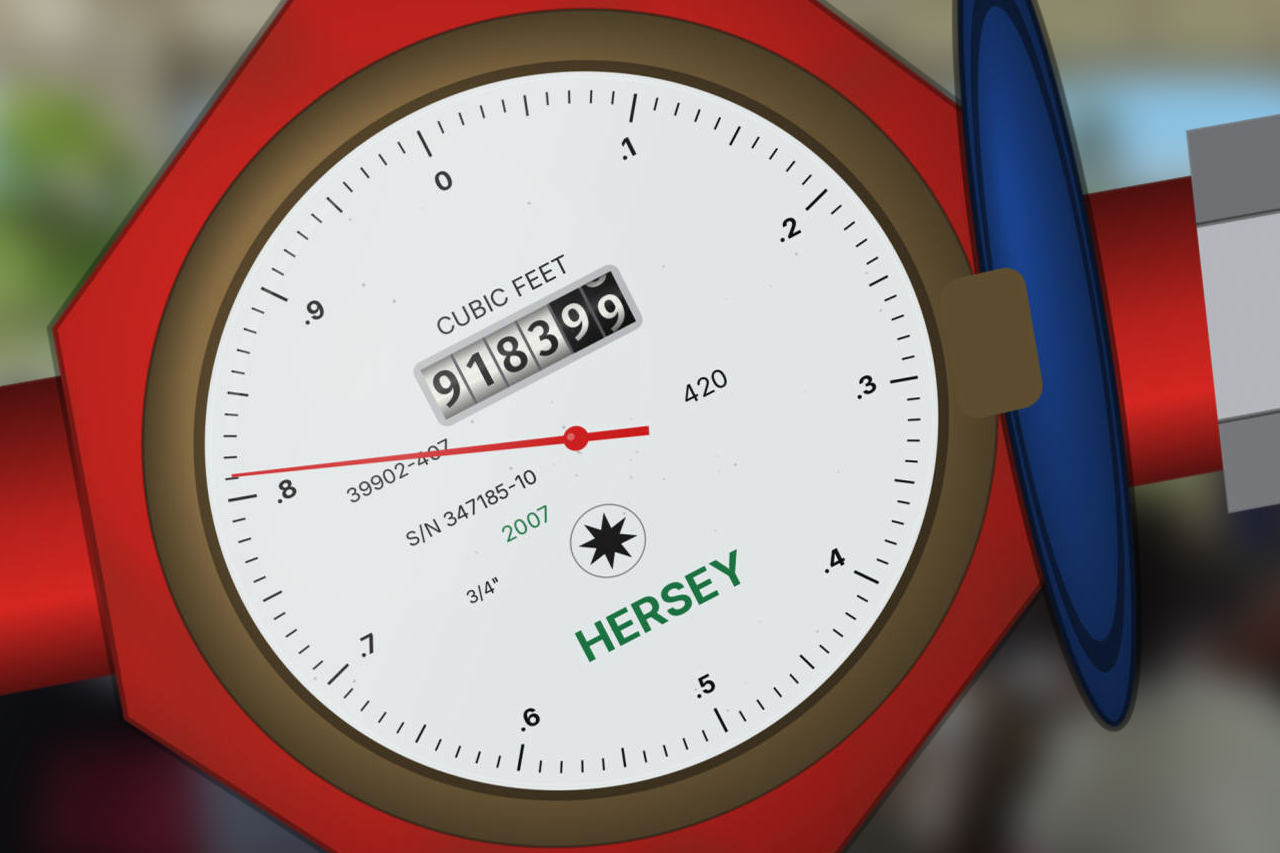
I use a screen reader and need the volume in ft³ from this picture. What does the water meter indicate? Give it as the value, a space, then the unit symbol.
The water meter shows 918398.81 ft³
